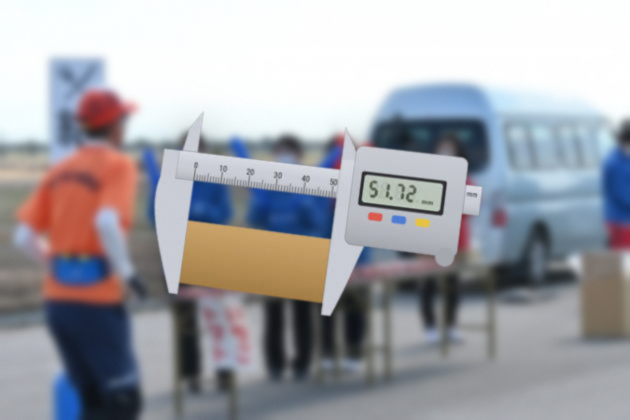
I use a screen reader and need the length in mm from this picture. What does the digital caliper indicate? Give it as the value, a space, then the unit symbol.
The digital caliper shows 51.72 mm
